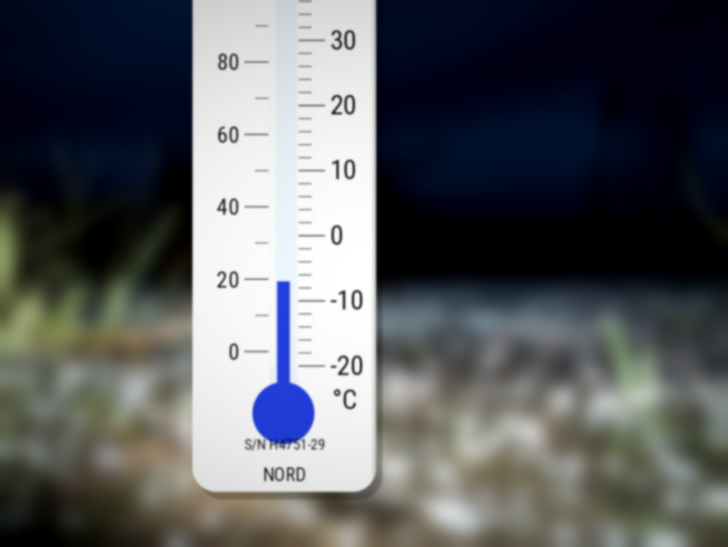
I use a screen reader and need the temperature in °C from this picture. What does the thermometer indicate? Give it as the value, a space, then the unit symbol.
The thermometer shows -7 °C
